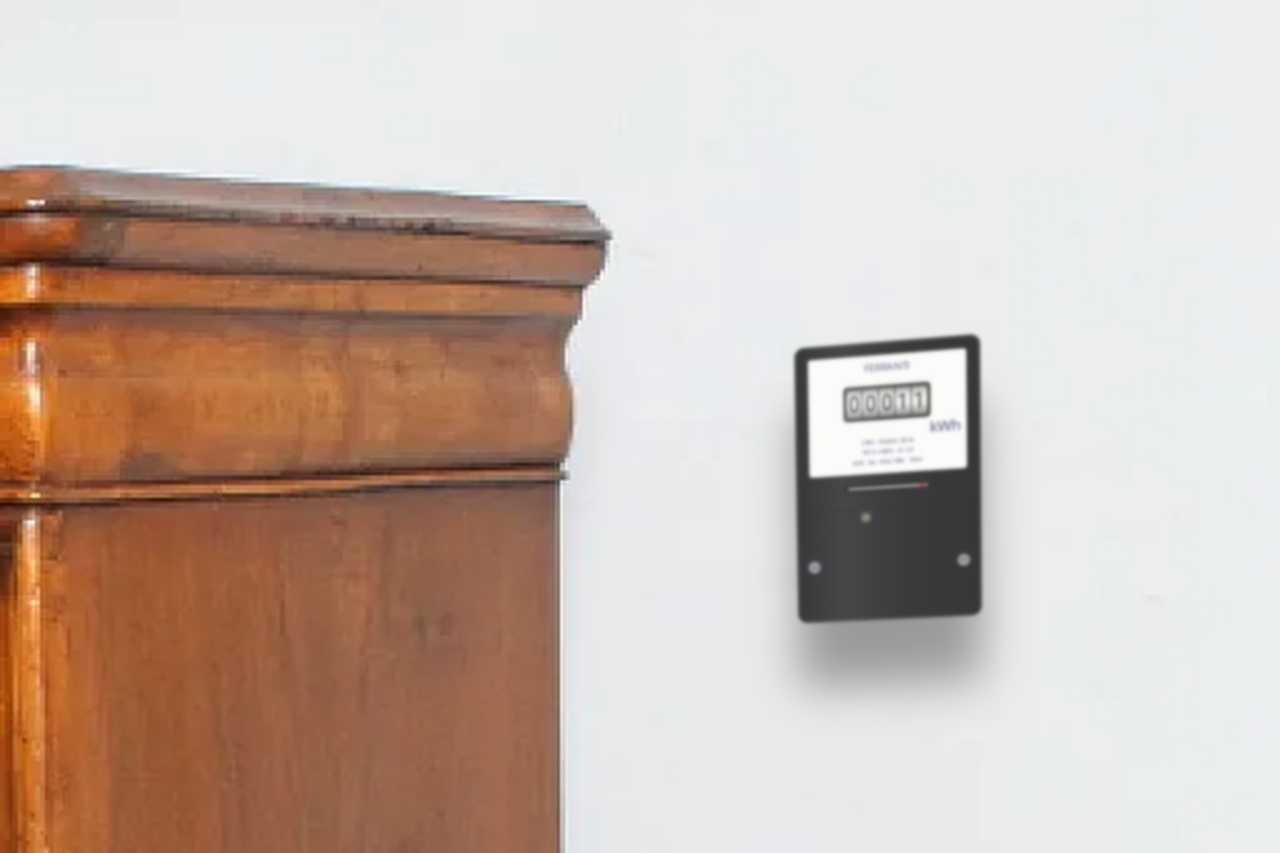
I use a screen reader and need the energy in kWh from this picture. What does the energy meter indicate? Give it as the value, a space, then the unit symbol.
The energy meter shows 11 kWh
